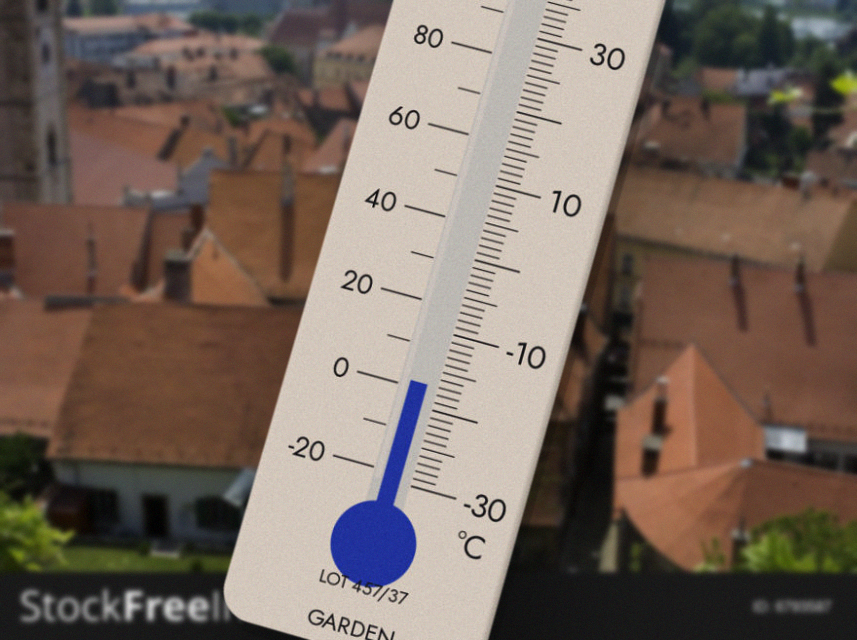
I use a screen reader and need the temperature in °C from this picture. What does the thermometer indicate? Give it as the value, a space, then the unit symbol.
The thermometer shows -17 °C
